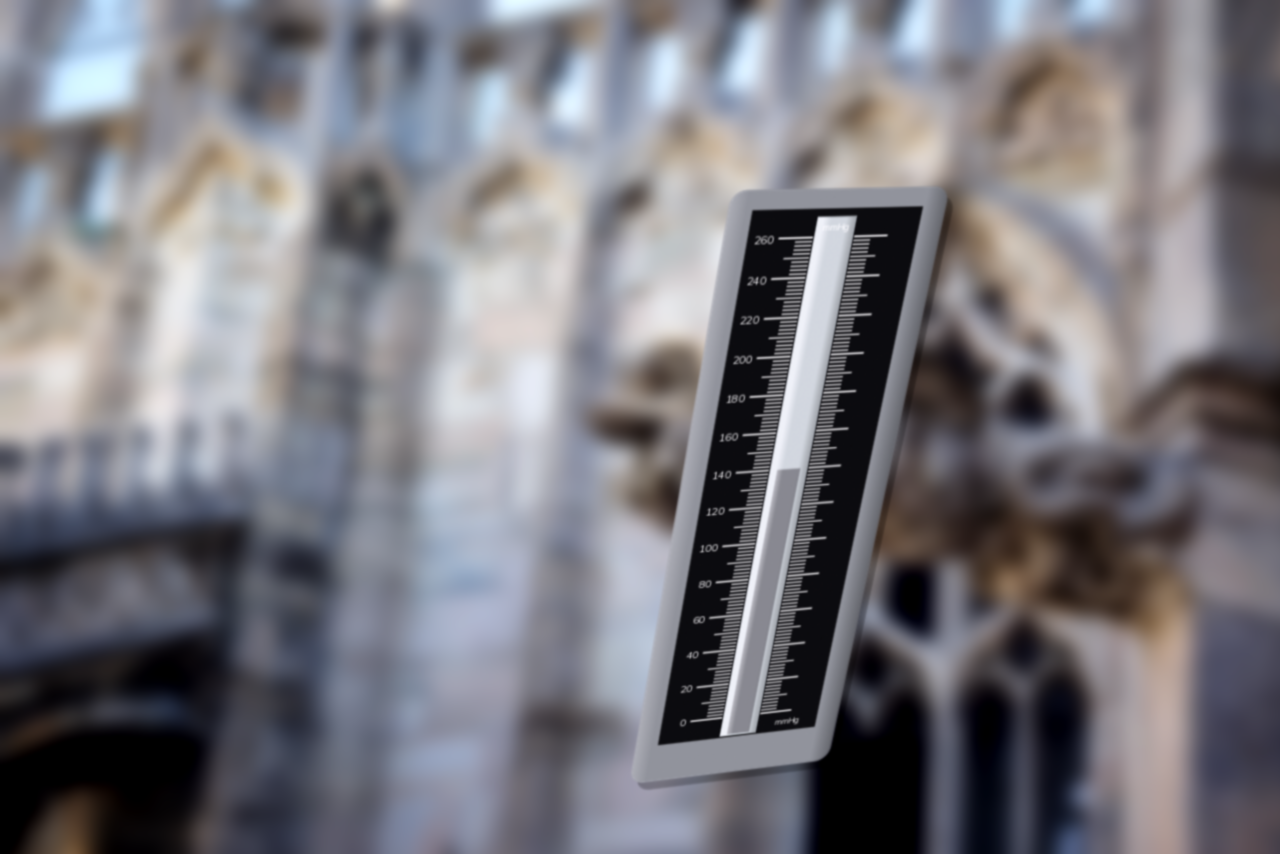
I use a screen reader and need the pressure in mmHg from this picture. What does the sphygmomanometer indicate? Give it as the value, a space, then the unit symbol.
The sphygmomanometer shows 140 mmHg
